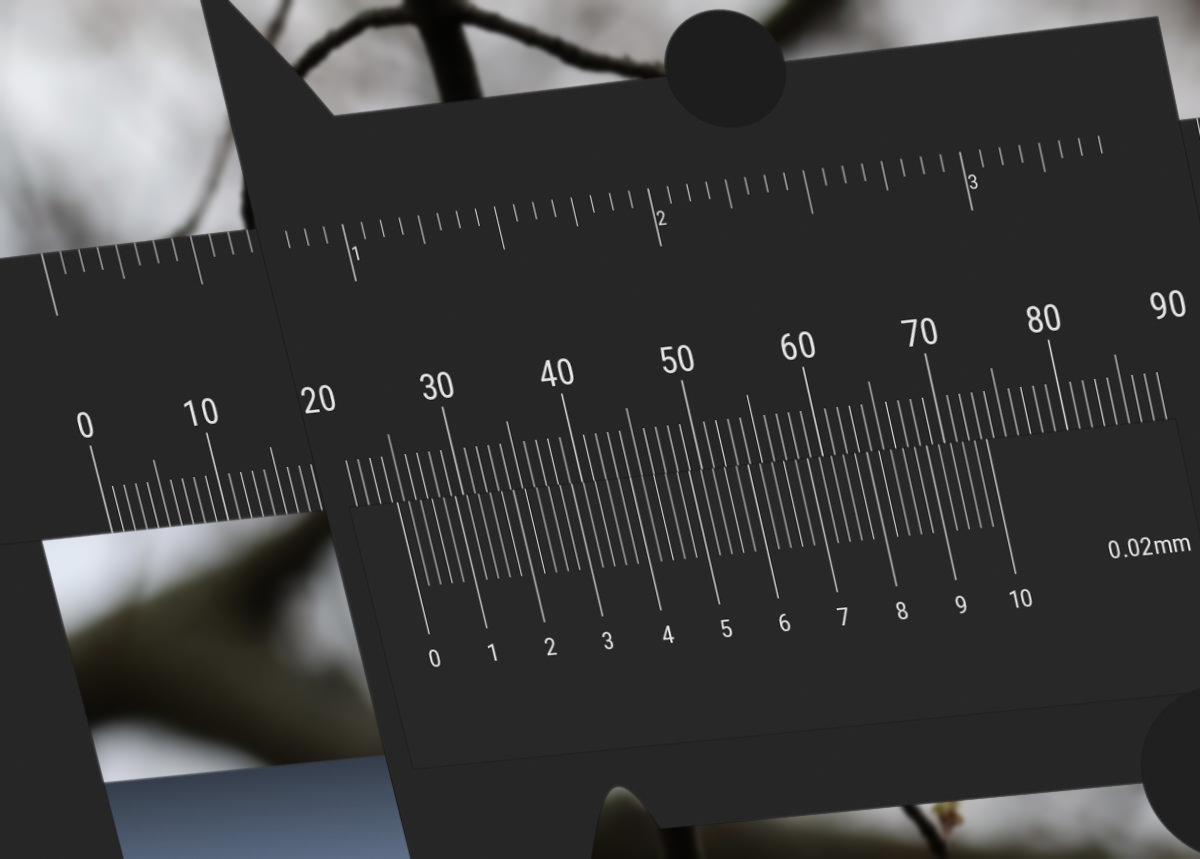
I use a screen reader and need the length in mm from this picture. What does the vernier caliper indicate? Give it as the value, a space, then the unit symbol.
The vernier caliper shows 24.4 mm
